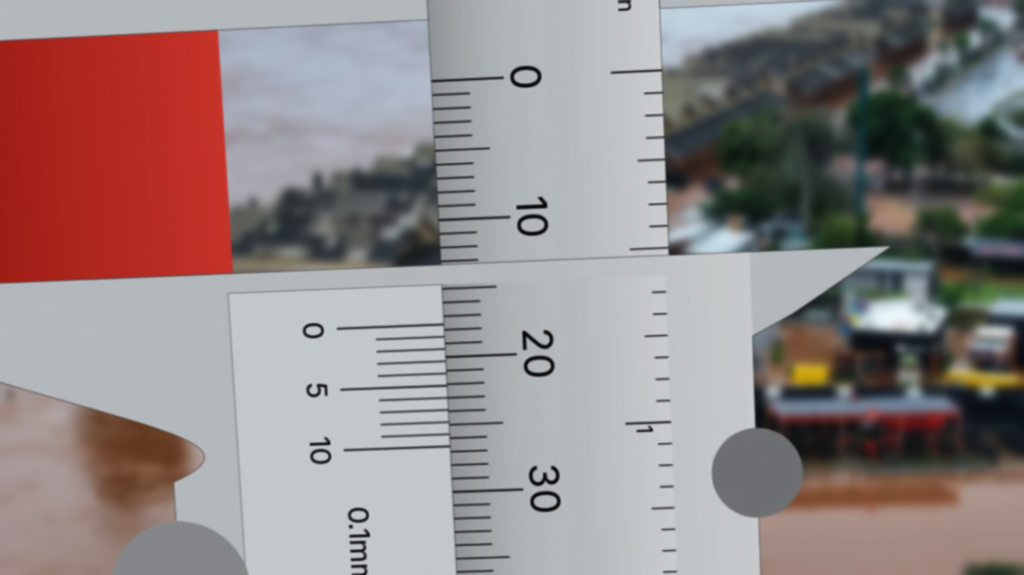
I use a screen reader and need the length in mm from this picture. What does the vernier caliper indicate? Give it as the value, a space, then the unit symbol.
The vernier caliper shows 17.6 mm
